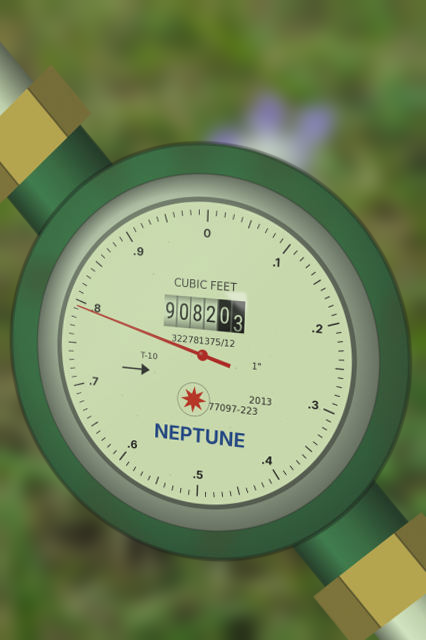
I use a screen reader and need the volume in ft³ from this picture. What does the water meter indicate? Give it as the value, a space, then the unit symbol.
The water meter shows 908202.79 ft³
